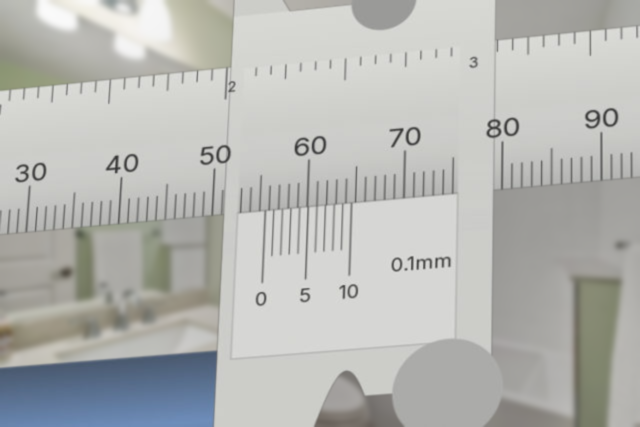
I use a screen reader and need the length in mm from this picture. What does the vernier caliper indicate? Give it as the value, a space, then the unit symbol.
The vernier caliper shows 55.6 mm
